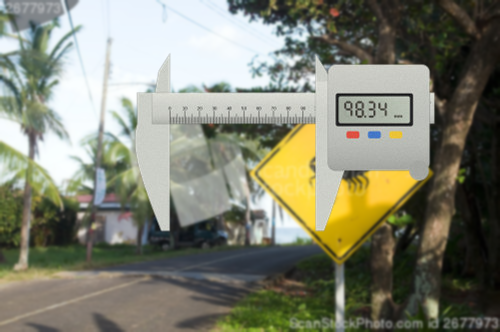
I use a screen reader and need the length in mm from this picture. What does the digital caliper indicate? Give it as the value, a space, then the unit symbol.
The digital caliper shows 98.34 mm
